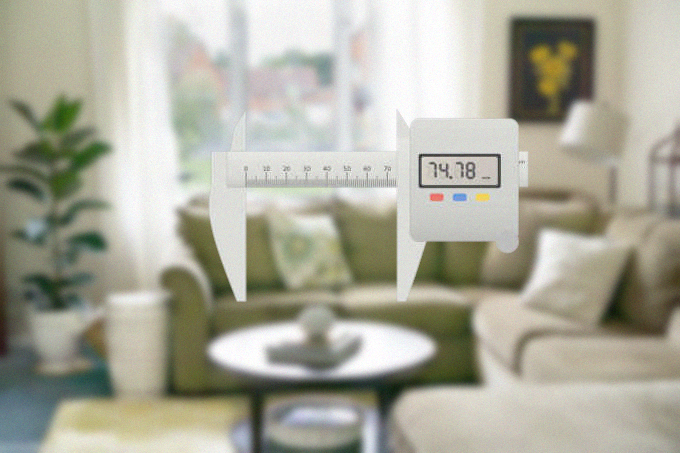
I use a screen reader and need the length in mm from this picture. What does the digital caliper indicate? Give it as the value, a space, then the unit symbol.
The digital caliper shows 74.78 mm
